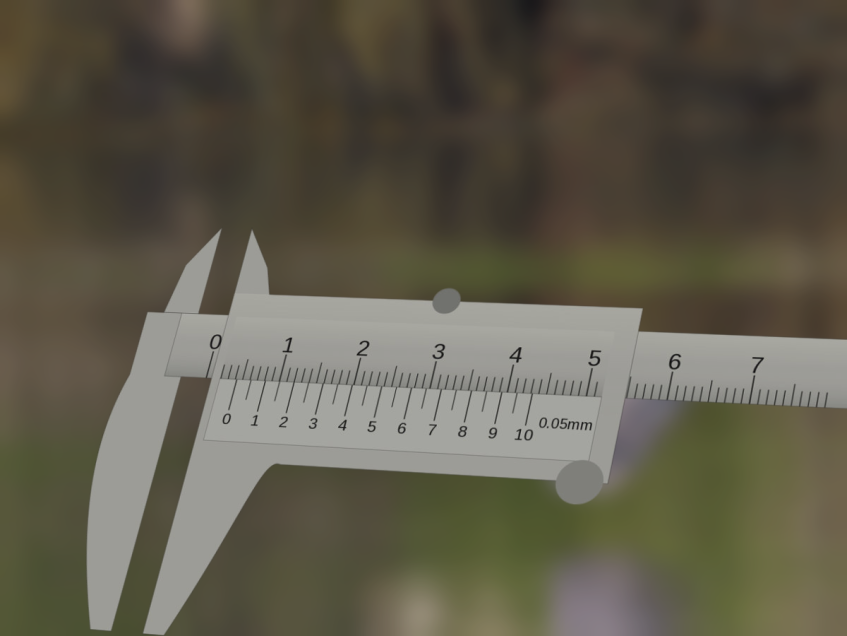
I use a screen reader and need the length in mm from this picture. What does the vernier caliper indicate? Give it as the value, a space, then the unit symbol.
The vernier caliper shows 4.2 mm
